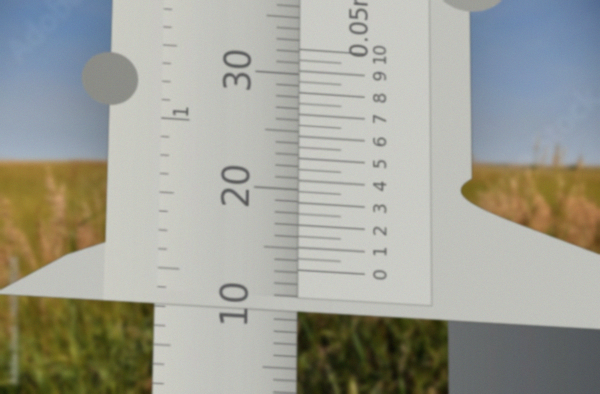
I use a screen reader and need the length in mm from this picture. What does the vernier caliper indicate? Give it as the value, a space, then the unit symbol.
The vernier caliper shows 13.2 mm
